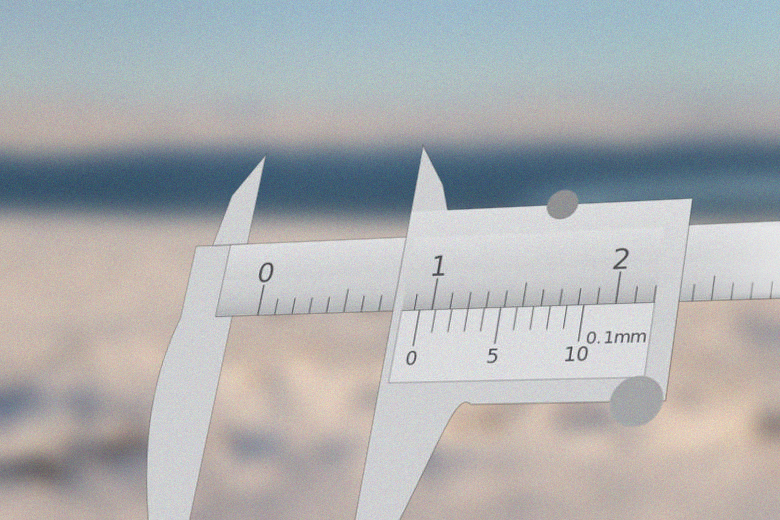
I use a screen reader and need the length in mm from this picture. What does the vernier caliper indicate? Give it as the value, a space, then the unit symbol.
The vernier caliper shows 9.3 mm
